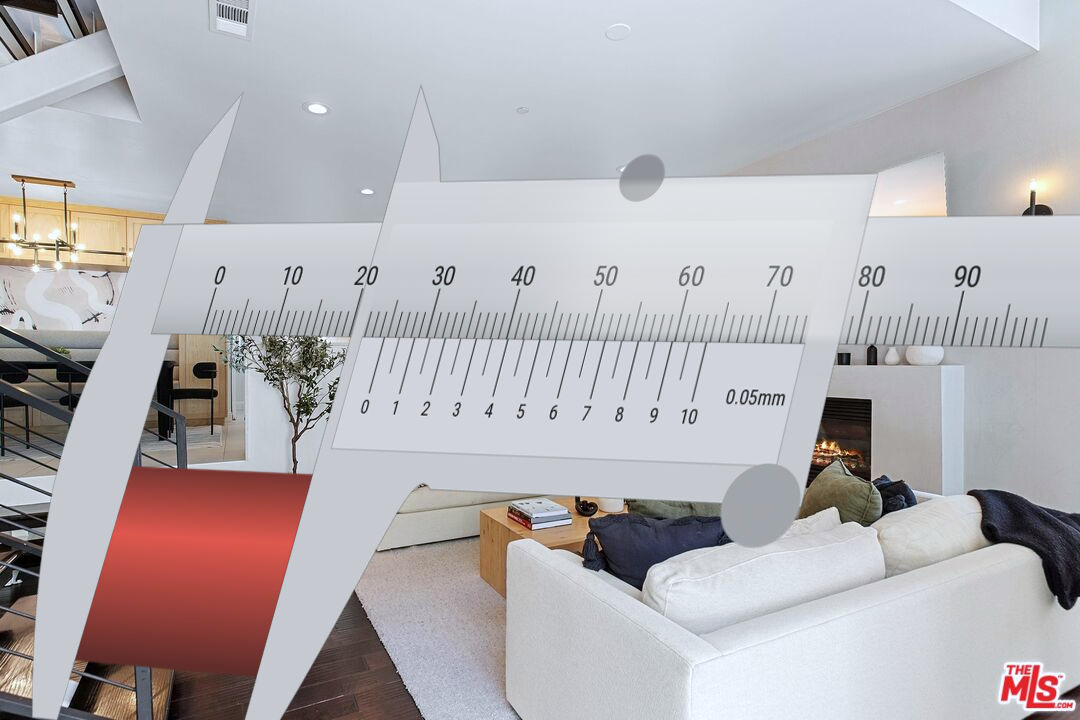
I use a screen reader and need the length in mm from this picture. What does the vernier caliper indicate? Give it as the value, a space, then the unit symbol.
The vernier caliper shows 24.6 mm
